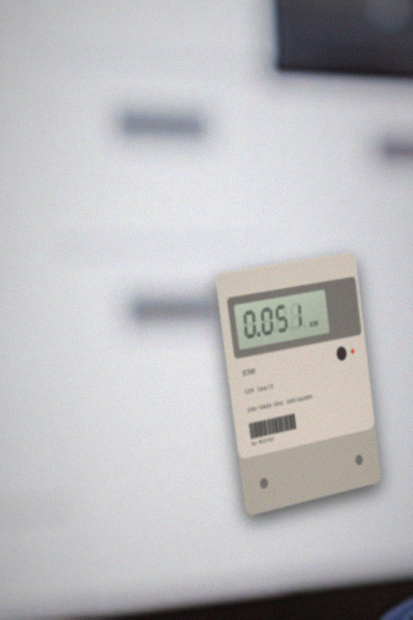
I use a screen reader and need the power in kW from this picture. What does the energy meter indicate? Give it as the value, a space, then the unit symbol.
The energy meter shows 0.051 kW
